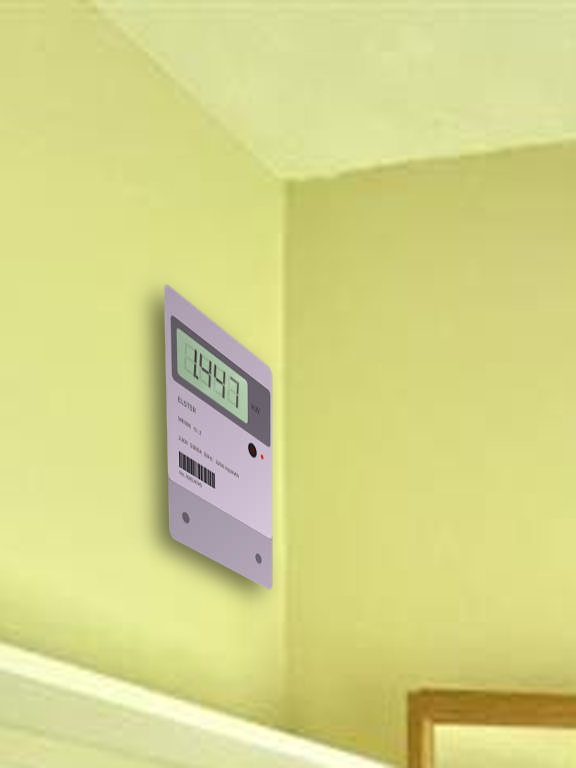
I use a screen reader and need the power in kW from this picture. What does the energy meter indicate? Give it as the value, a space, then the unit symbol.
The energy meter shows 1.447 kW
